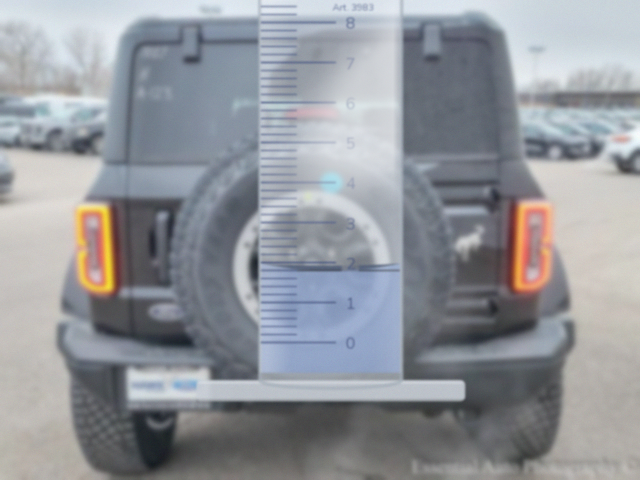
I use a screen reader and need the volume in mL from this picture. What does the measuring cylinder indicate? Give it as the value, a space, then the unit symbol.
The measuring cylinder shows 1.8 mL
